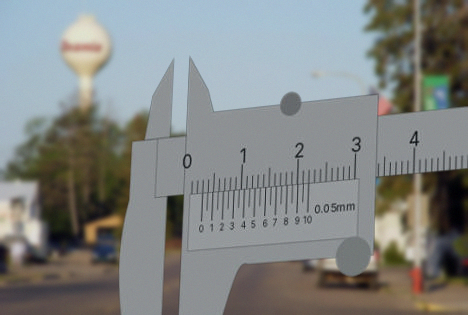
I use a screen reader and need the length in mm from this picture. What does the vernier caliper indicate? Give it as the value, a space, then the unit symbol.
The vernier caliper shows 3.0 mm
